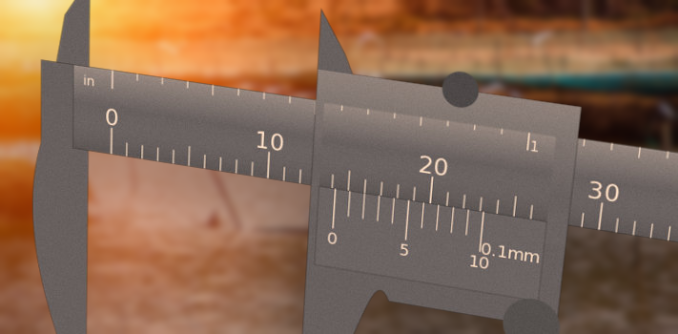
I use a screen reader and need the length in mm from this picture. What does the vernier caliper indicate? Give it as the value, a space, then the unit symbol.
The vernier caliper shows 14.2 mm
